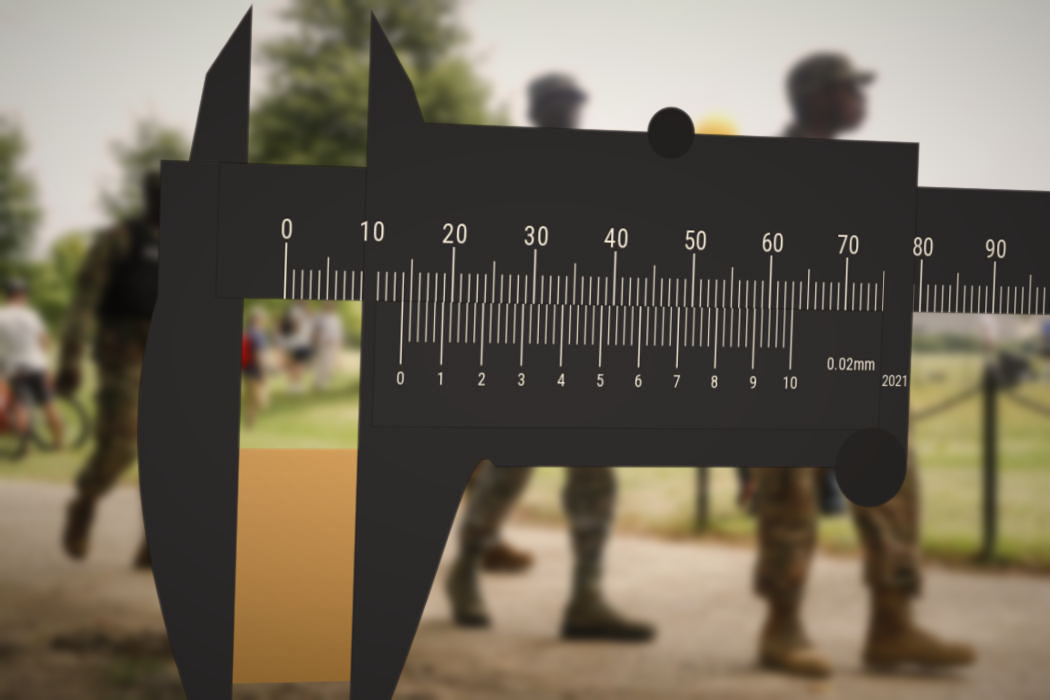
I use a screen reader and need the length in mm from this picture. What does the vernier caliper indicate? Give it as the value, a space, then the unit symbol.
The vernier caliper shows 14.0 mm
